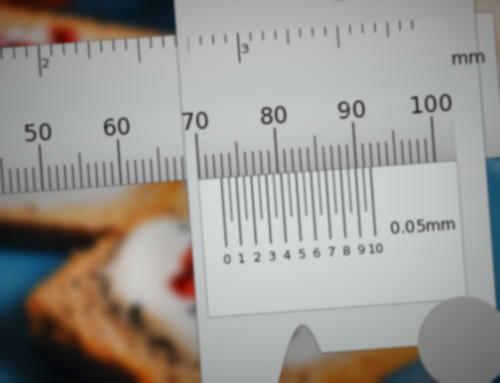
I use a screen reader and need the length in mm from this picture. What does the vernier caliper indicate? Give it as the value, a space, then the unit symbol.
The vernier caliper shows 72.8 mm
